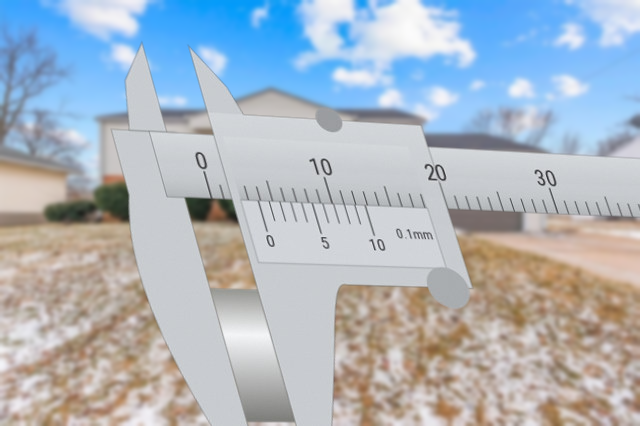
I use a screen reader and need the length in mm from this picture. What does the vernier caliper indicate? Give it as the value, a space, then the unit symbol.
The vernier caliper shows 3.8 mm
